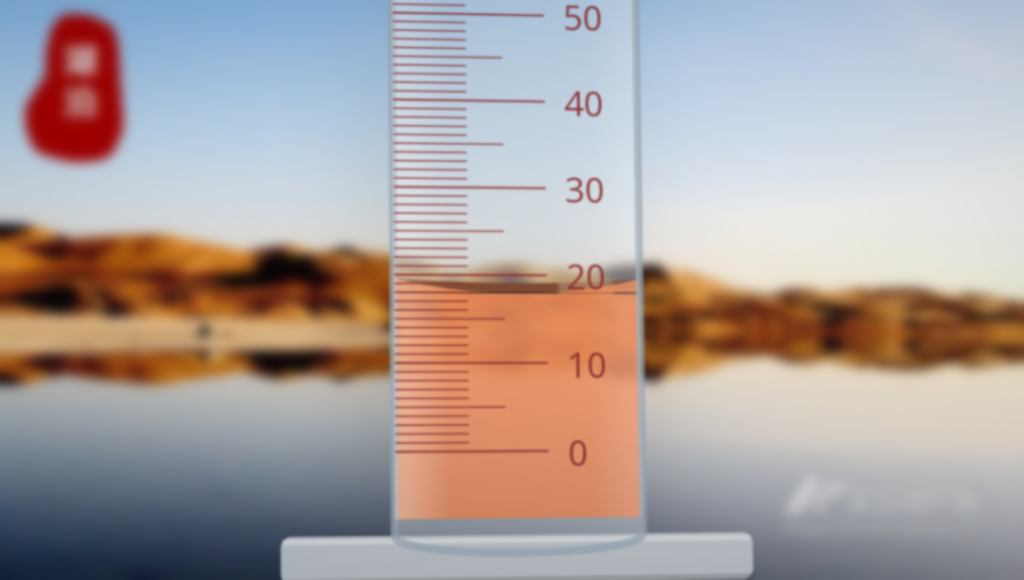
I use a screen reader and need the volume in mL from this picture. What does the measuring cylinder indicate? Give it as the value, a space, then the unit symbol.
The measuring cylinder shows 18 mL
